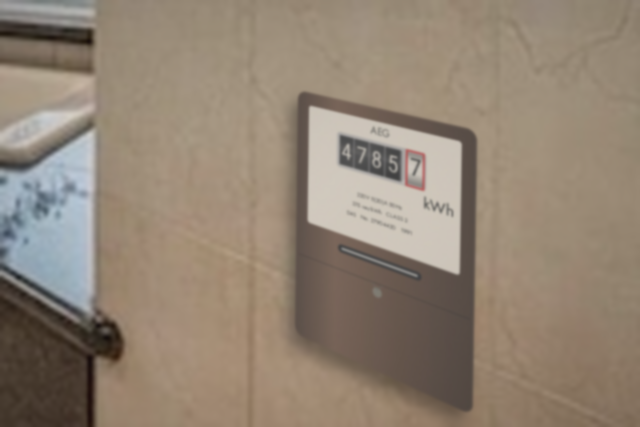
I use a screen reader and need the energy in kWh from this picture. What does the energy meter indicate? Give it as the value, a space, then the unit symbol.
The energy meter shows 4785.7 kWh
